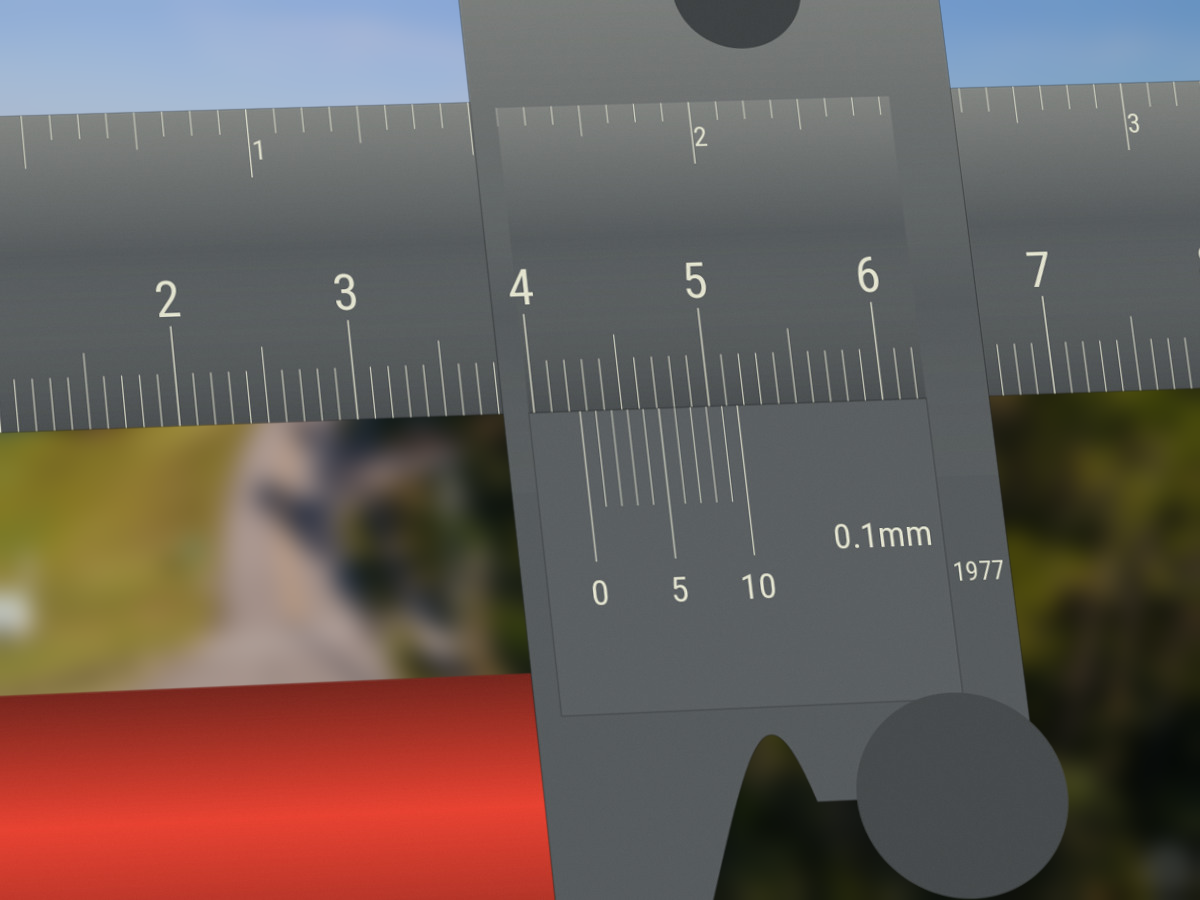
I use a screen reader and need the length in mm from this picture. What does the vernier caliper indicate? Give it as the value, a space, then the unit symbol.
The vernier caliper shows 42.6 mm
